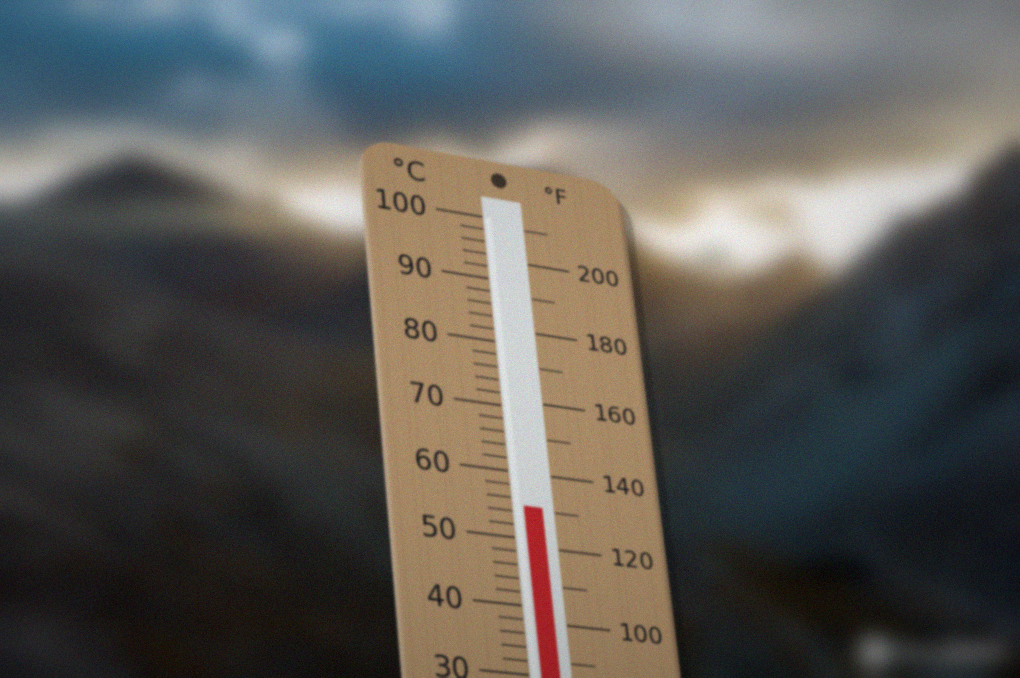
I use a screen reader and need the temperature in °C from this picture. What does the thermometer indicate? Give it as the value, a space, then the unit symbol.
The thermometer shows 55 °C
